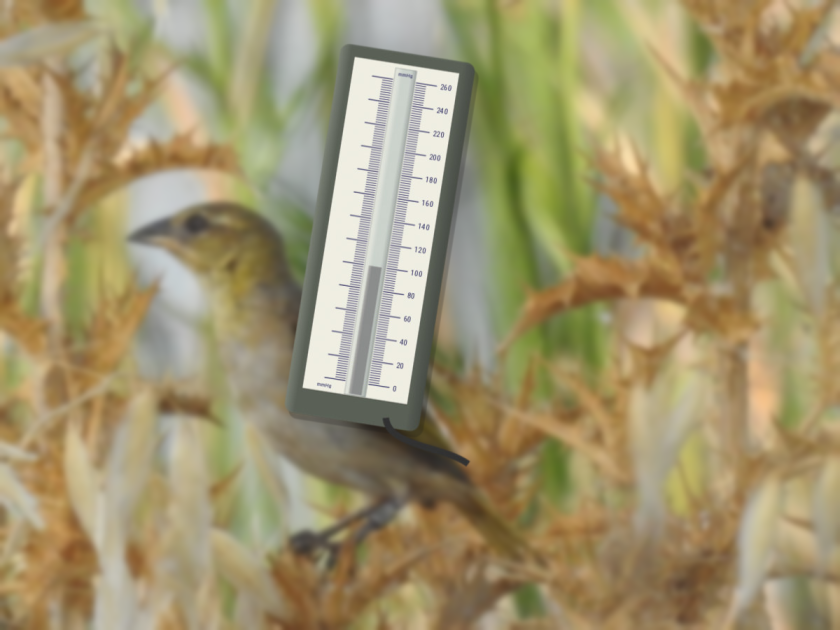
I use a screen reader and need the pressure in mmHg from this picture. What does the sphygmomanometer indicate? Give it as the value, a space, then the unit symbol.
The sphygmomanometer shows 100 mmHg
